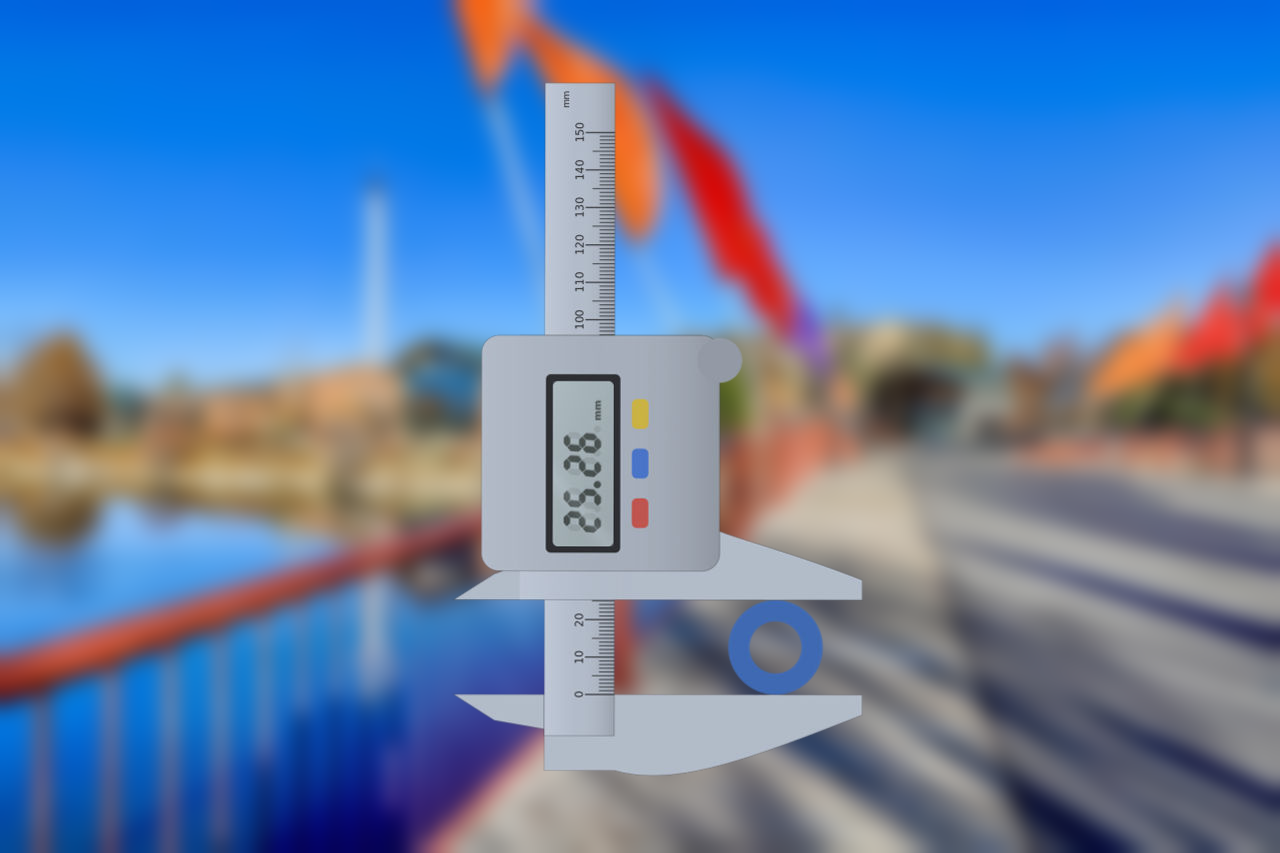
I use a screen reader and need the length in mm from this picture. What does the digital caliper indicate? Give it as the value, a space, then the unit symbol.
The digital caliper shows 25.26 mm
